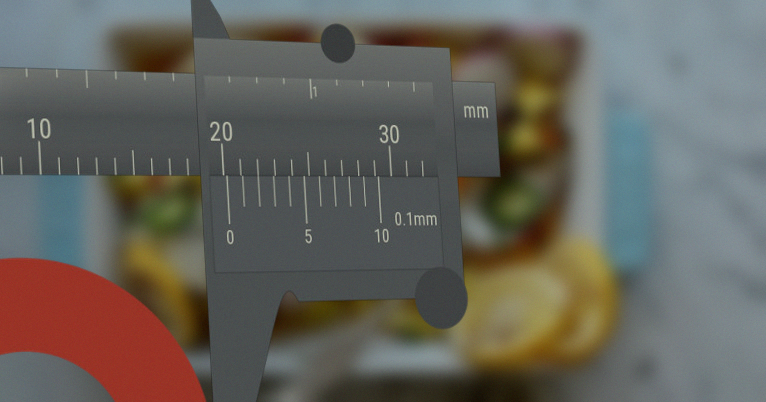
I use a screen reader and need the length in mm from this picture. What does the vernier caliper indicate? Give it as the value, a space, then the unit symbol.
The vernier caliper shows 20.2 mm
